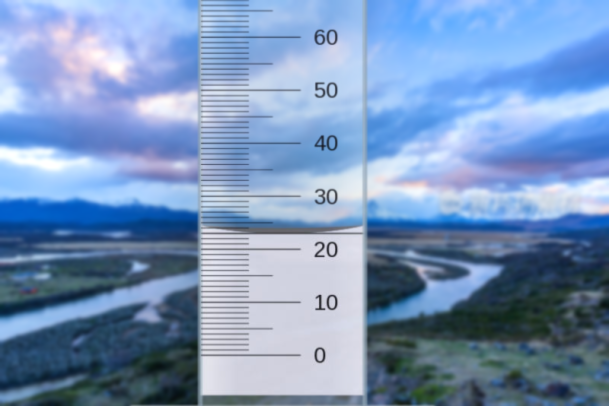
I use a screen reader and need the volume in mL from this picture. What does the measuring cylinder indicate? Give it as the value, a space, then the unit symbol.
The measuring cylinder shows 23 mL
